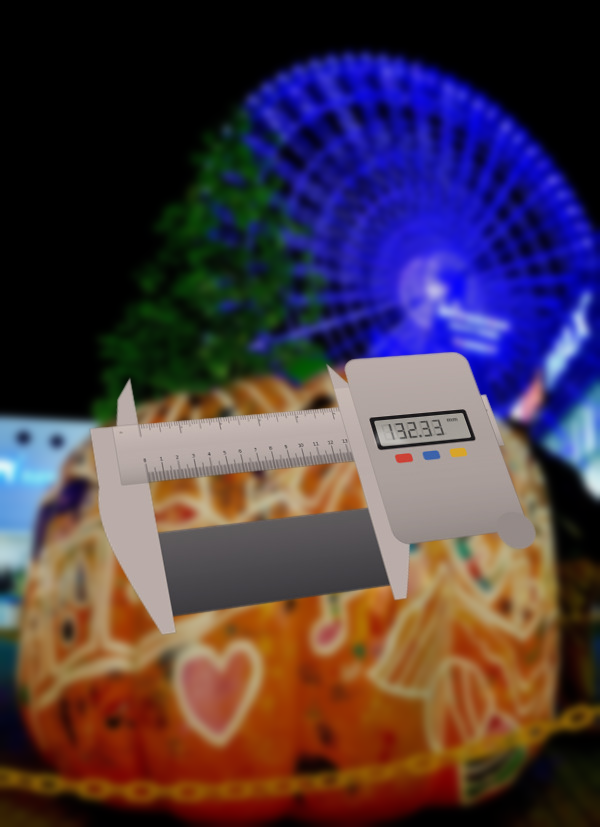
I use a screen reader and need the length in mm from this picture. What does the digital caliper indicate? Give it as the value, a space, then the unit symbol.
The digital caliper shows 132.33 mm
